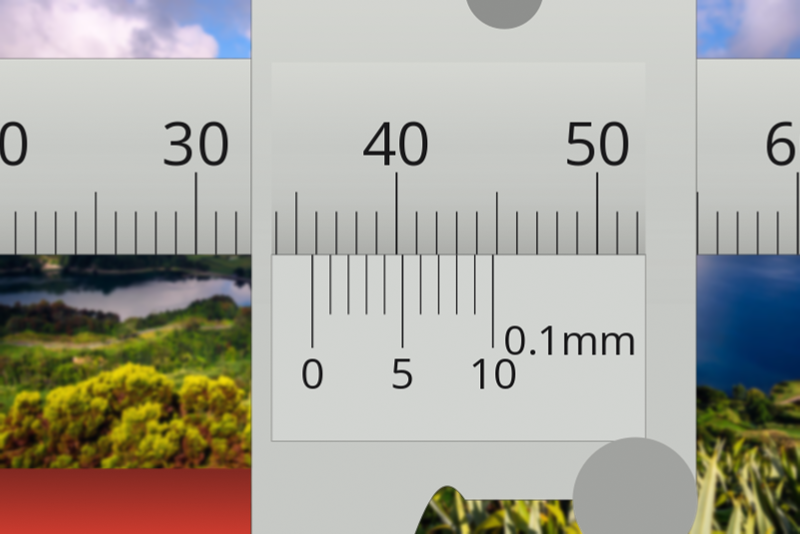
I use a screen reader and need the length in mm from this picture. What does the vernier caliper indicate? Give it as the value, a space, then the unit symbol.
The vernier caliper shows 35.8 mm
